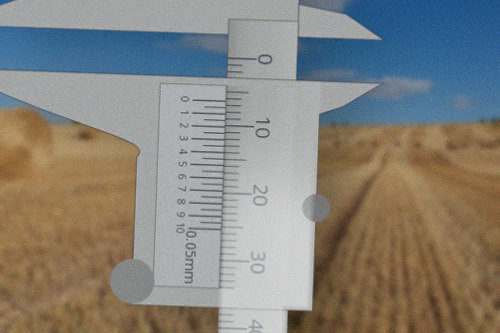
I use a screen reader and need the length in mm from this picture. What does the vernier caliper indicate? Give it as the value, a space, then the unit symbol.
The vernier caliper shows 6.4 mm
